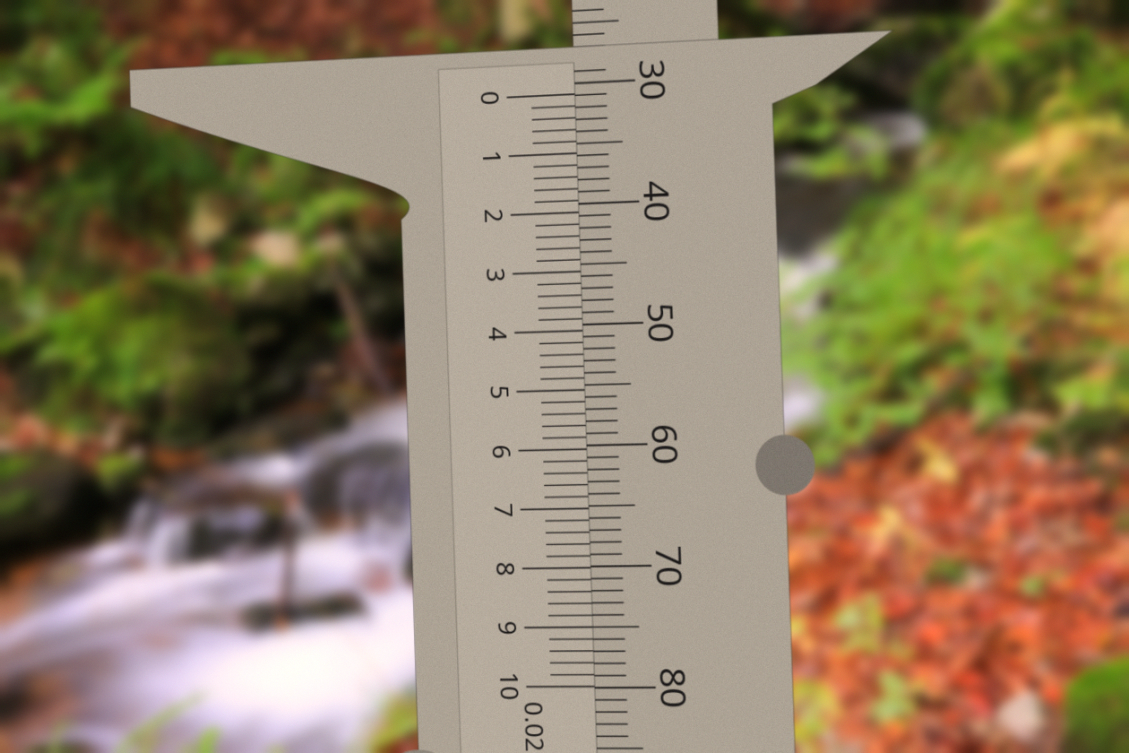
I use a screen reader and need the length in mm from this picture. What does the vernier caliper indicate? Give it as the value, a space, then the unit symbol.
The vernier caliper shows 30.9 mm
